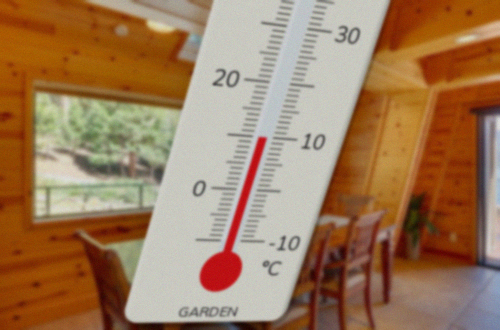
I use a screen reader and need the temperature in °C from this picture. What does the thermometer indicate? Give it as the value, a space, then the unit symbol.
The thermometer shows 10 °C
